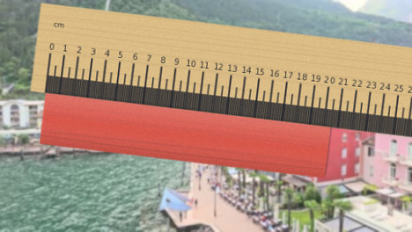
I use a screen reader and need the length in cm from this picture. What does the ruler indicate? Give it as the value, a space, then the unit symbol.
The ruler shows 20.5 cm
